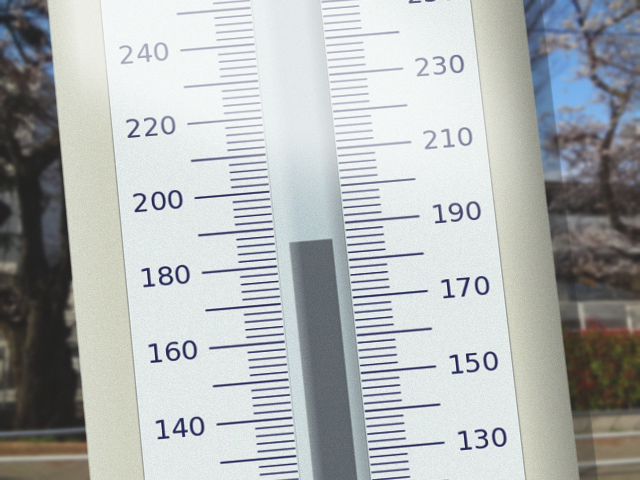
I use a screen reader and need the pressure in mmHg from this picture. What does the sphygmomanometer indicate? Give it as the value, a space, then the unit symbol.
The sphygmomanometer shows 186 mmHg
